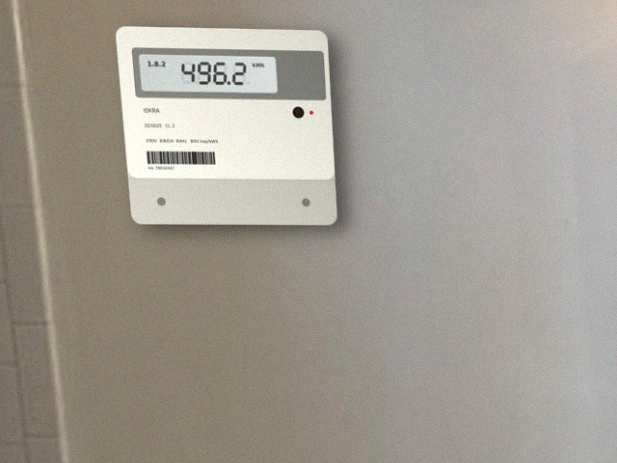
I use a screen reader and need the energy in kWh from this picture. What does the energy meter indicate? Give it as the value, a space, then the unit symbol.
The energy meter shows 496.2 kWh
